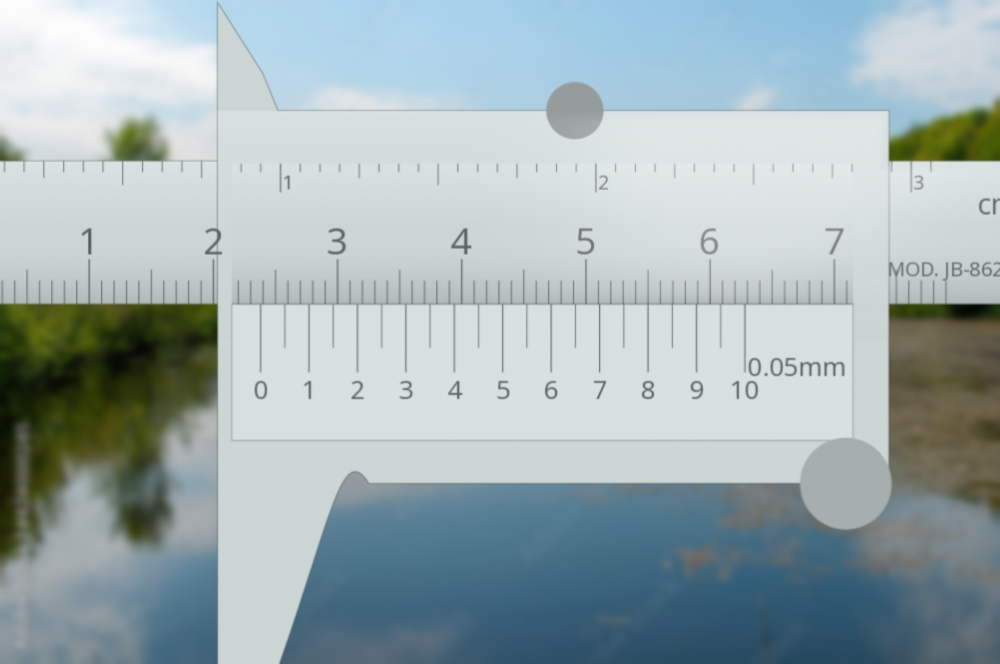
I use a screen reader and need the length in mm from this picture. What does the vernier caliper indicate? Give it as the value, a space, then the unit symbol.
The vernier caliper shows 23.8 mm
